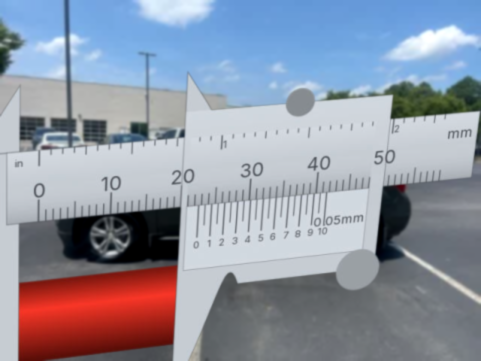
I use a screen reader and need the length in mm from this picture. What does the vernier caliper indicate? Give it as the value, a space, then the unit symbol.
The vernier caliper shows 22.6 mm
